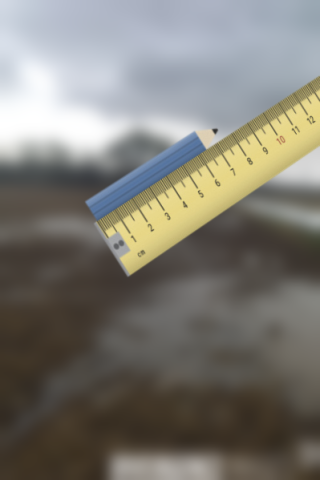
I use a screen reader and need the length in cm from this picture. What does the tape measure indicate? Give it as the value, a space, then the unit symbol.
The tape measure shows 7.5 cm
